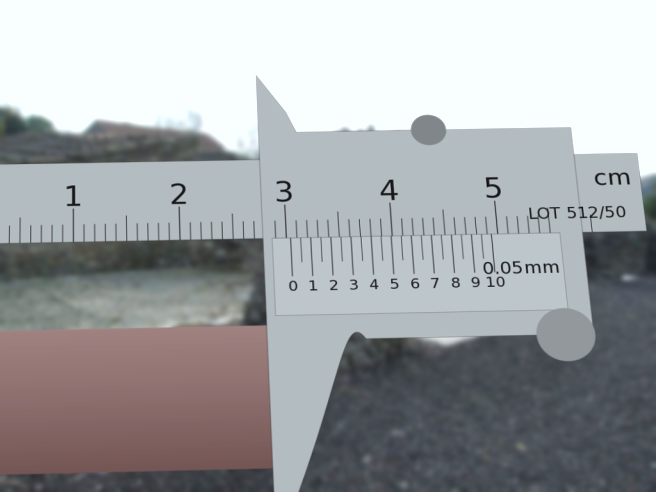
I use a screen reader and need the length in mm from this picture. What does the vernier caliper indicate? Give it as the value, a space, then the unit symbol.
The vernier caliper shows 30.4 mm
